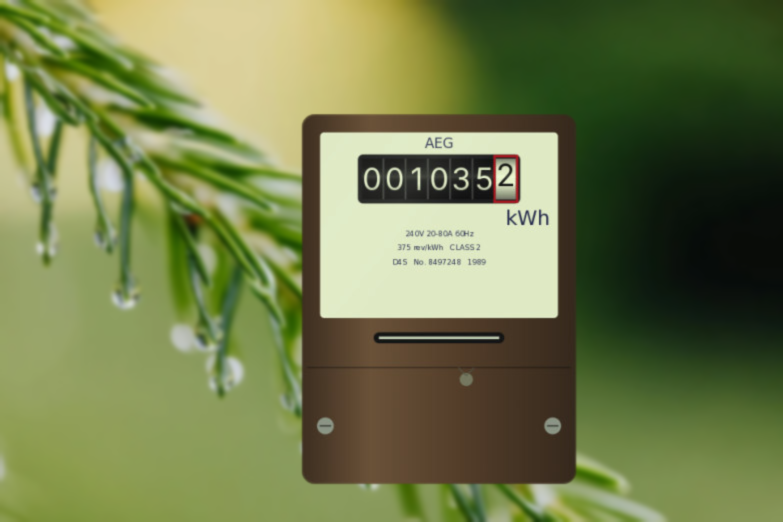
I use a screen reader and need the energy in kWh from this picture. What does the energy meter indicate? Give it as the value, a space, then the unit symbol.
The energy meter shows 1035.2 kWh
